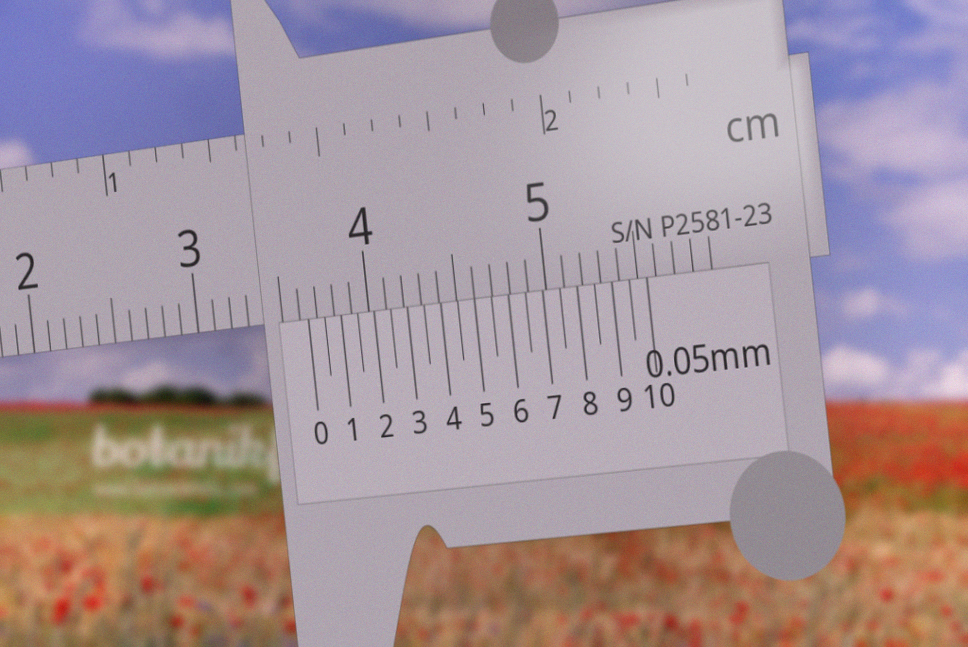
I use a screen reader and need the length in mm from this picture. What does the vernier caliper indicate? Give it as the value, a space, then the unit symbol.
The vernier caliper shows 36.5 mm
